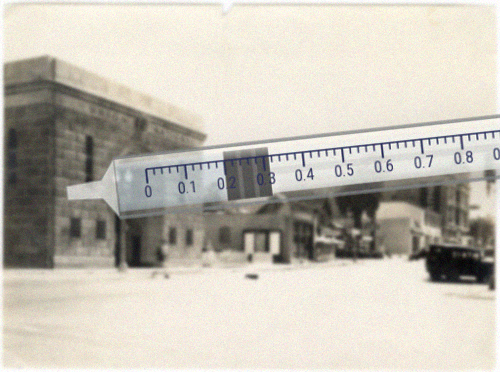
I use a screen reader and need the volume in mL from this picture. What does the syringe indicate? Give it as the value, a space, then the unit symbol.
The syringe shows 0.2 mL
